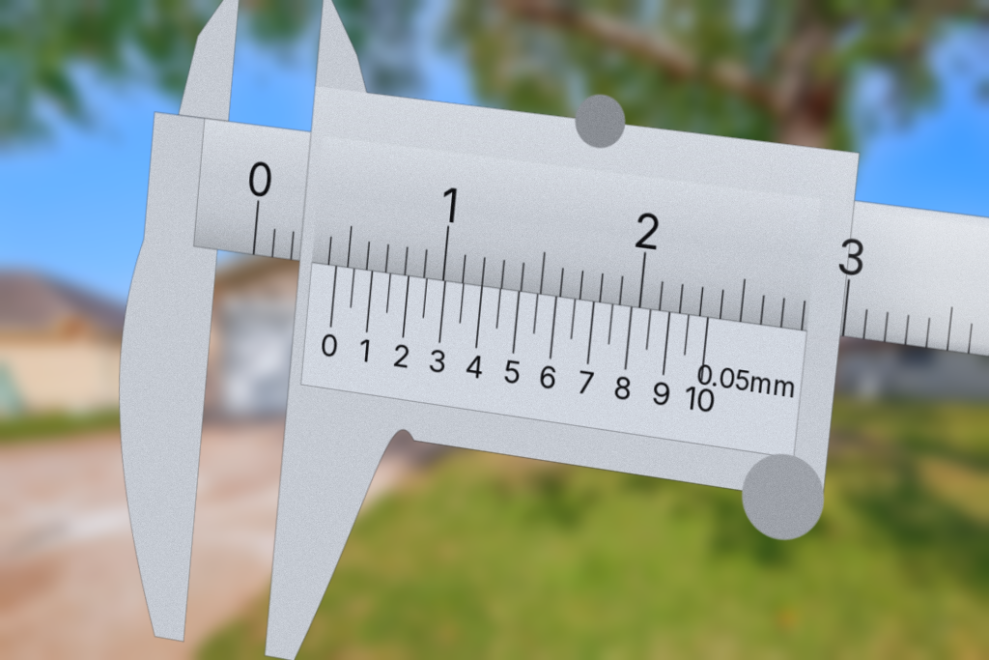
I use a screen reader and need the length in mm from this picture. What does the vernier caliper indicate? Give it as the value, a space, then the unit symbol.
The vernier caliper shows 4.4 mm
